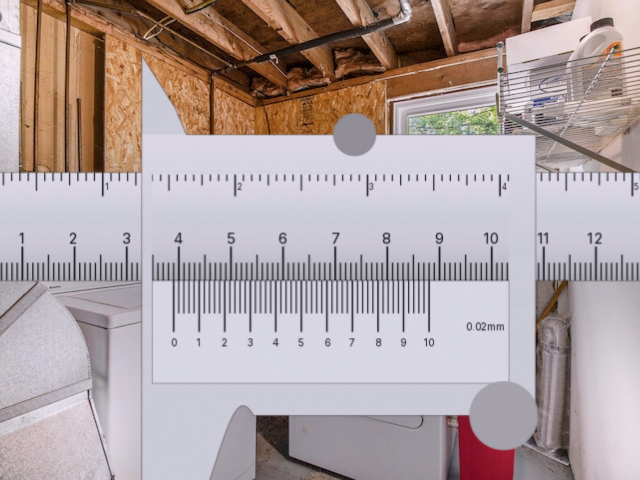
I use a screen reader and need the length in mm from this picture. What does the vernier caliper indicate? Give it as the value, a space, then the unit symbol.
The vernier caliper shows 39.0 mm
